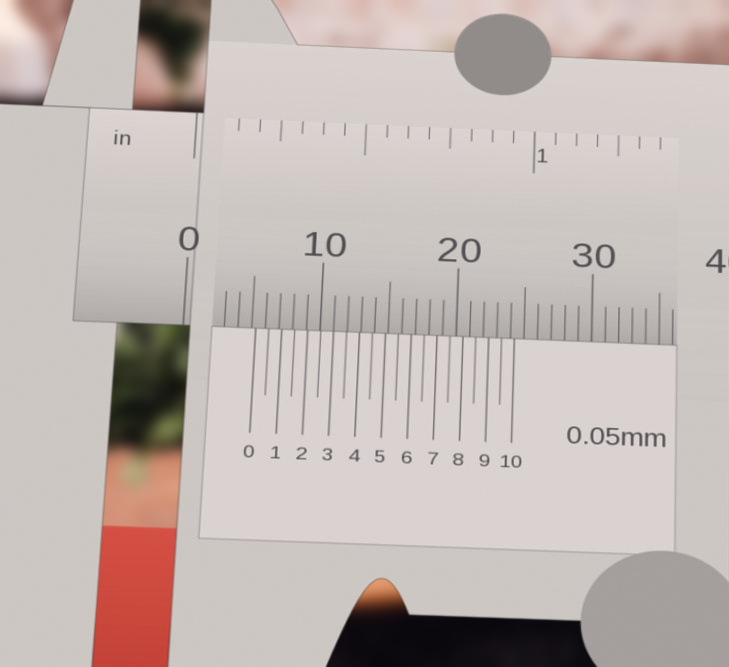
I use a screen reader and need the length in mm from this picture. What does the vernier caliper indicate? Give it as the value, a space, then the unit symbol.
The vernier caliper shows 5.3 mm
